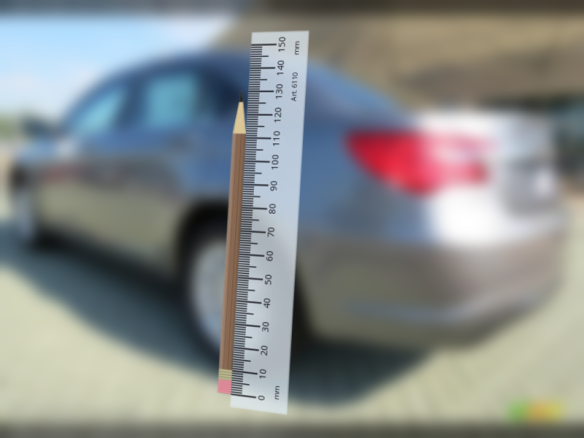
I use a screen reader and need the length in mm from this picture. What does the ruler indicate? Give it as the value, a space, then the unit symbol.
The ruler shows 130 mm
